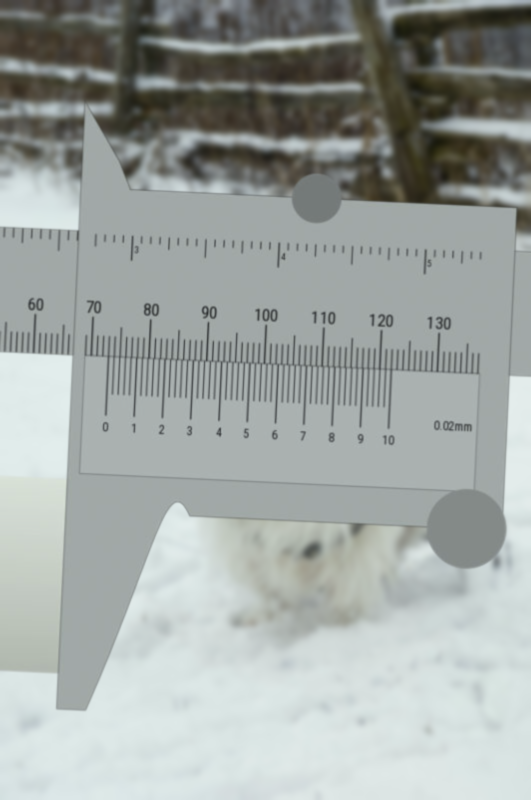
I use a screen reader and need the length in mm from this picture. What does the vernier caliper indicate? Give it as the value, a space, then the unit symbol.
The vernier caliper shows 73.0 mm
